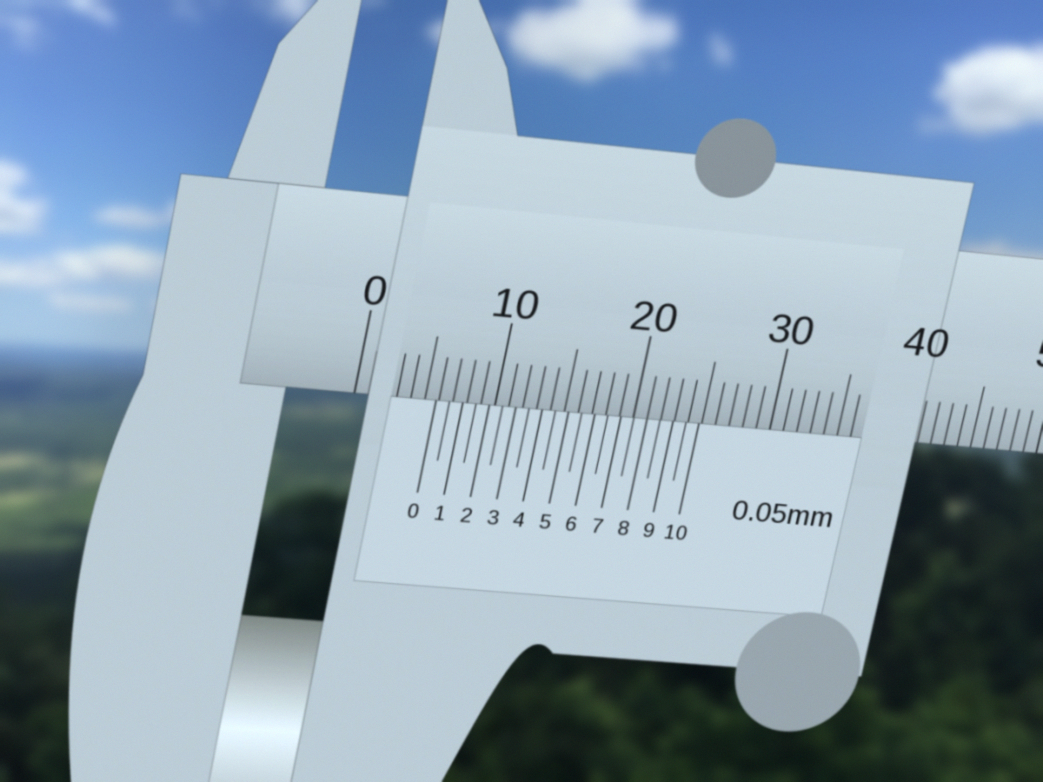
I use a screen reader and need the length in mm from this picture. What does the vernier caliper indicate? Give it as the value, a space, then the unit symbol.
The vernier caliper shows 5.8 mm
